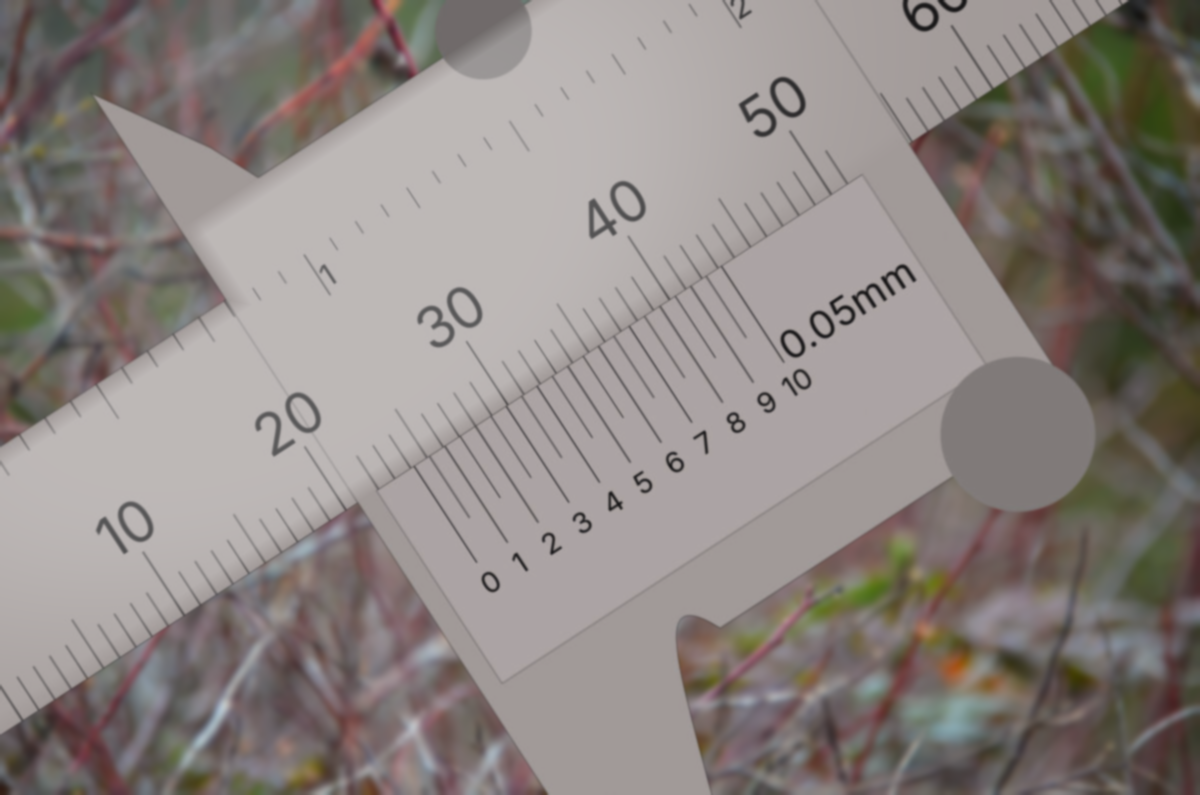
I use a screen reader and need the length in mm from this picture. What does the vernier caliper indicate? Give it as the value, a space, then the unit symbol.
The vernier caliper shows 24.2 mm
